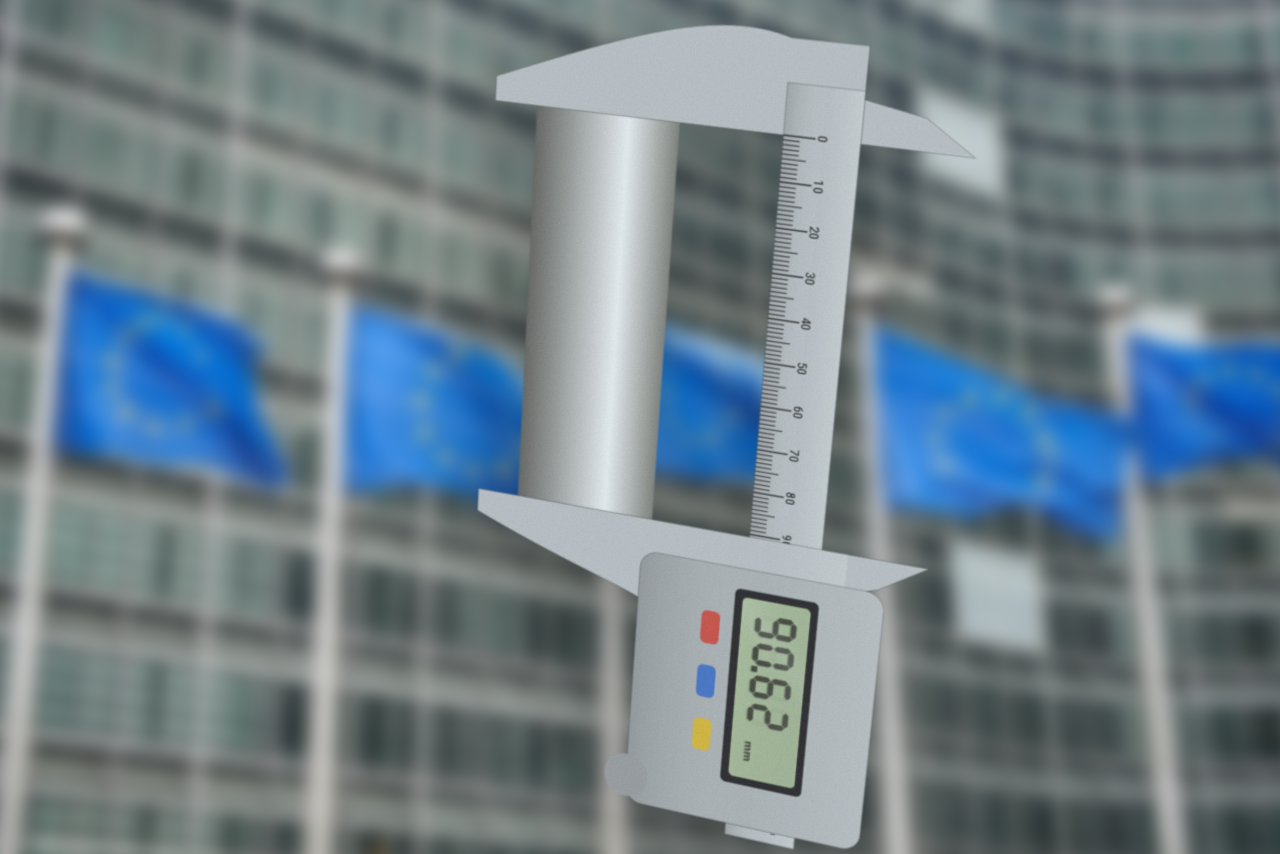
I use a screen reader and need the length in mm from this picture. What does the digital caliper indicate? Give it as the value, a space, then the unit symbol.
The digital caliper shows 90.62 mm
